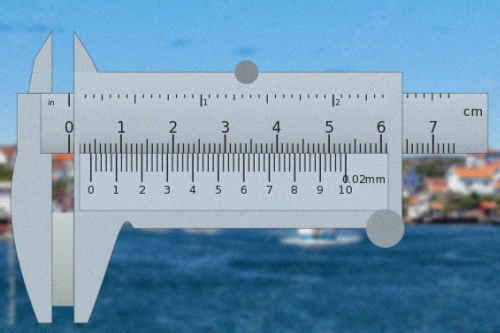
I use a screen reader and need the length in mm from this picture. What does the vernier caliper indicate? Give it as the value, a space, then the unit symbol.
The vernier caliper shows 4.2 mm
